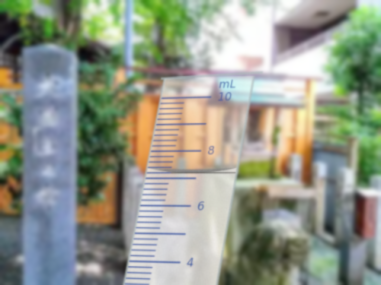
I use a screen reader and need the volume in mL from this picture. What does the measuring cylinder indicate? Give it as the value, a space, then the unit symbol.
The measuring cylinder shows 7.2 mL
